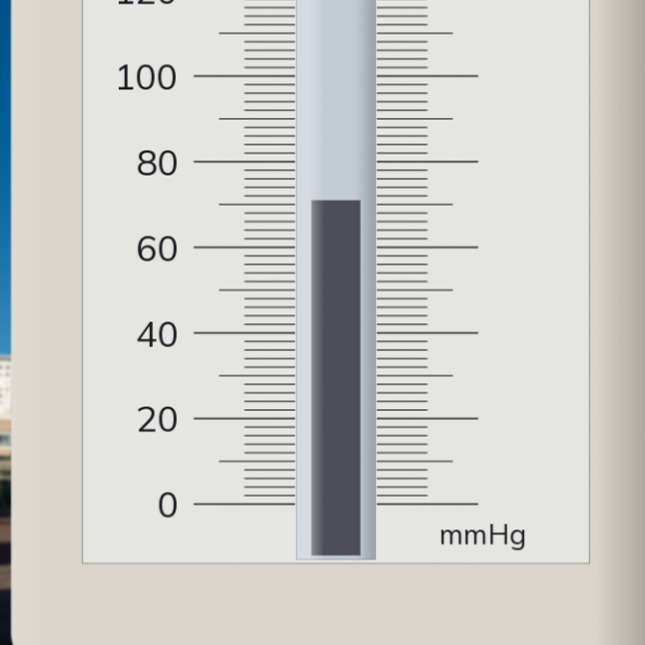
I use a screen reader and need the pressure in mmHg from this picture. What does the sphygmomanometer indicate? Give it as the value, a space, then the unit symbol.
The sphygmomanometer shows 71 mmHg
